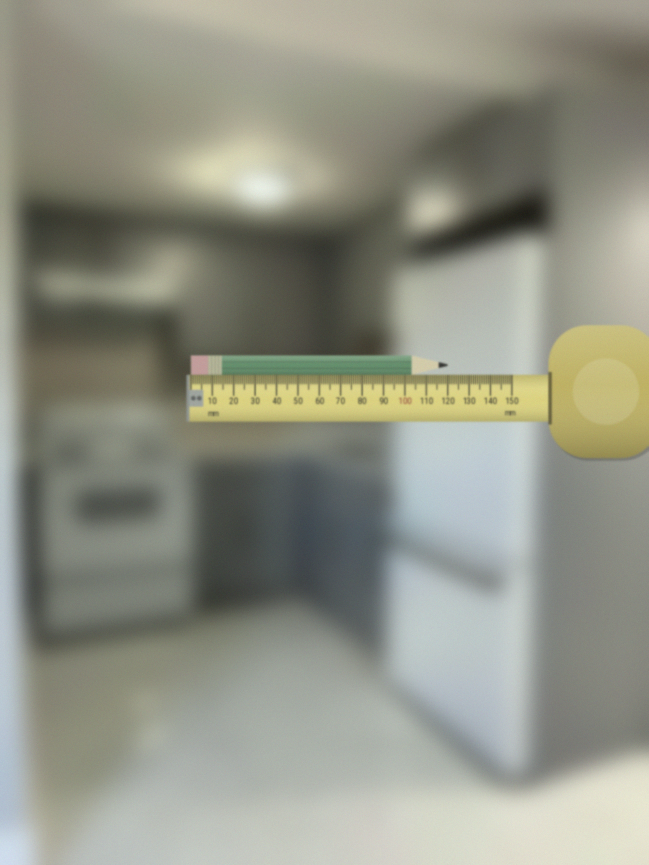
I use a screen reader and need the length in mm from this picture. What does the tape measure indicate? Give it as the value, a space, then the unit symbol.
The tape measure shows 120 mm
